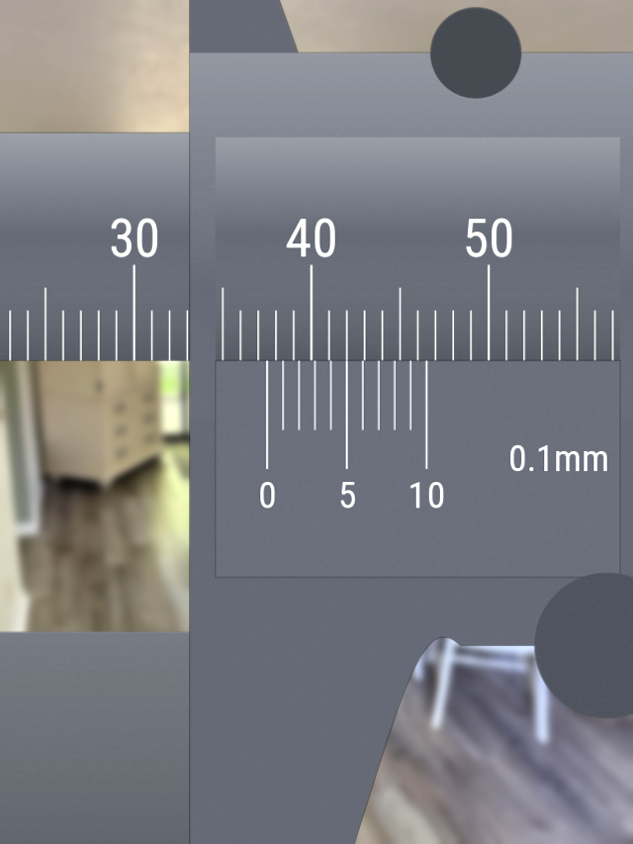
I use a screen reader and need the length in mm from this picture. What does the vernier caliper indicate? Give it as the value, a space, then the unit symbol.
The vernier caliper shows 37.5 mm
